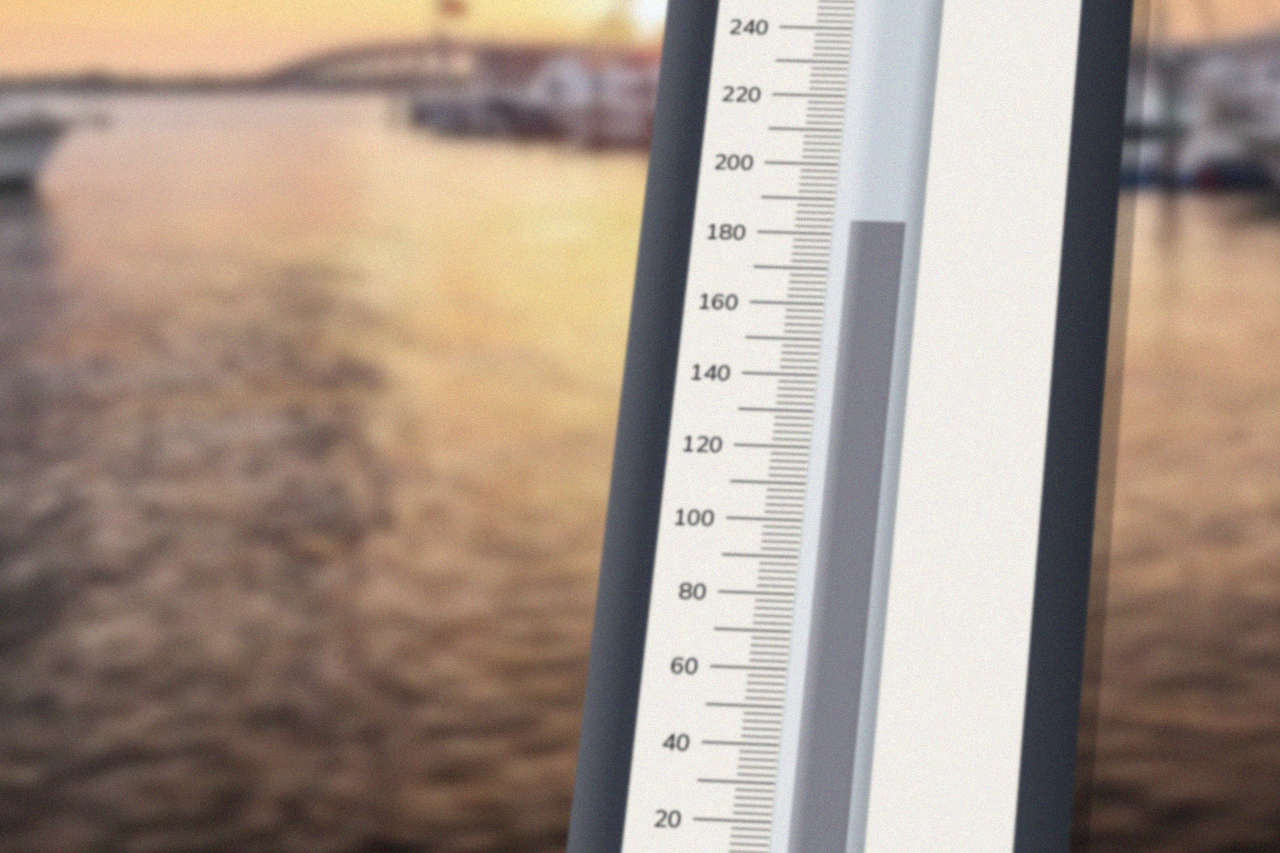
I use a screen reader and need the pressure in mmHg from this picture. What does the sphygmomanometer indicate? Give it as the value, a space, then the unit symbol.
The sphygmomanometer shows 184 mmHg
